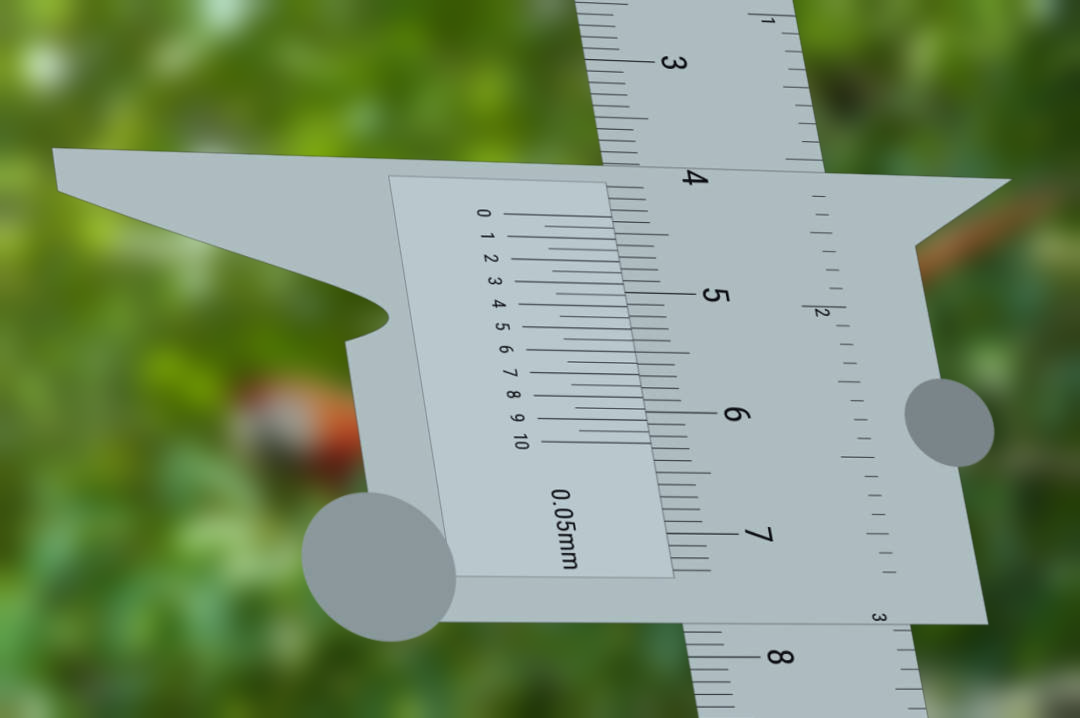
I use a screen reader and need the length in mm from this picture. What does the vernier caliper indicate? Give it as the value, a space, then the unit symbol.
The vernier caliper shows 43.6 mm
